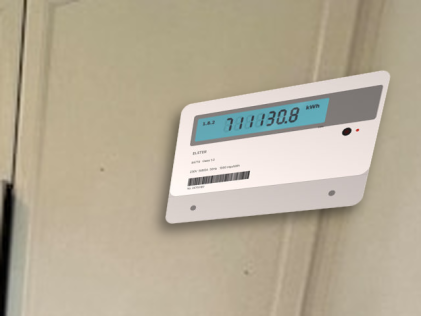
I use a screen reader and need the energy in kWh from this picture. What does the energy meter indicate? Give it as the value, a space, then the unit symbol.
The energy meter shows 711130.8 kWh
